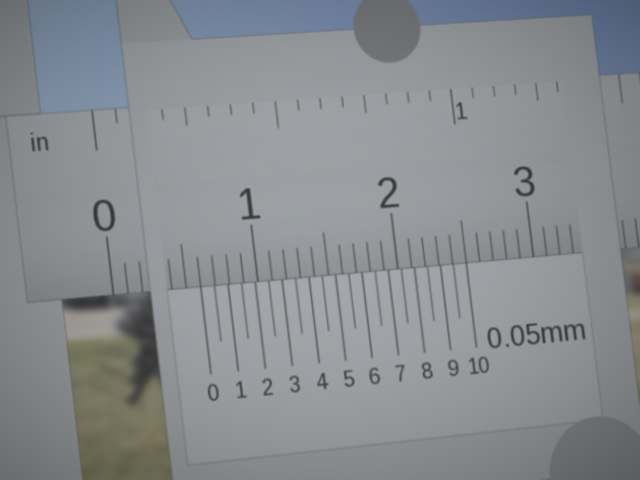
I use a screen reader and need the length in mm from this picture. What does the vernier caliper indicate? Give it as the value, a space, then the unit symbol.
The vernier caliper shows 6.0 mm
